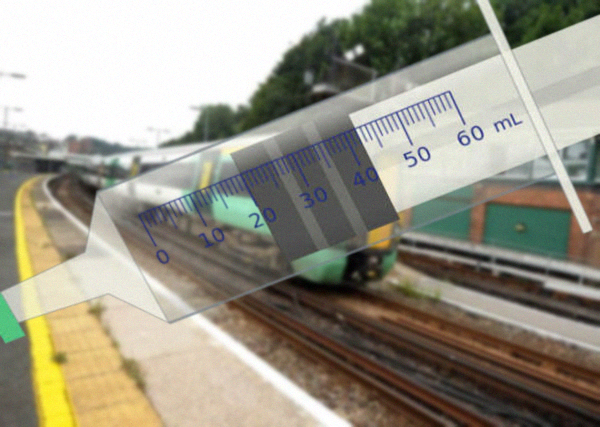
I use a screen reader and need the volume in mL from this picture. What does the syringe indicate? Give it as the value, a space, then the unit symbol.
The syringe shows 20 mL
